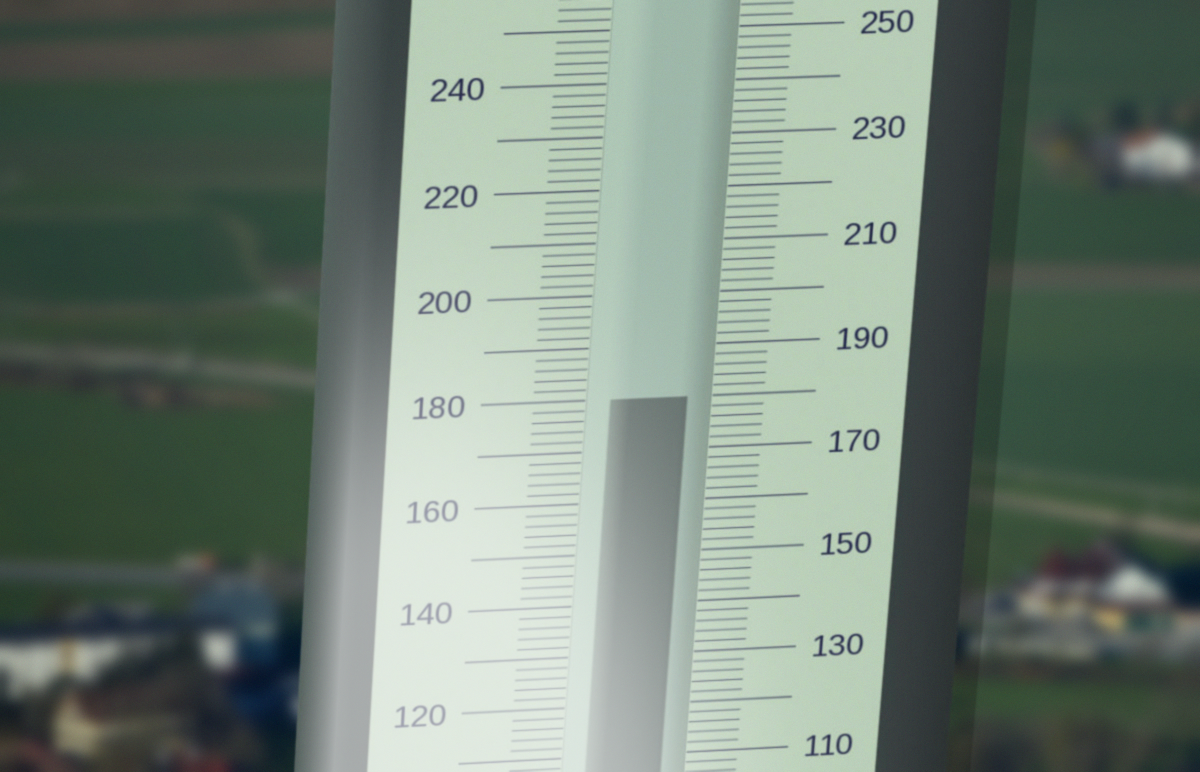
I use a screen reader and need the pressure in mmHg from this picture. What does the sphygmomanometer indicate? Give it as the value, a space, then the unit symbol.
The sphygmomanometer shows 180 mmHg
